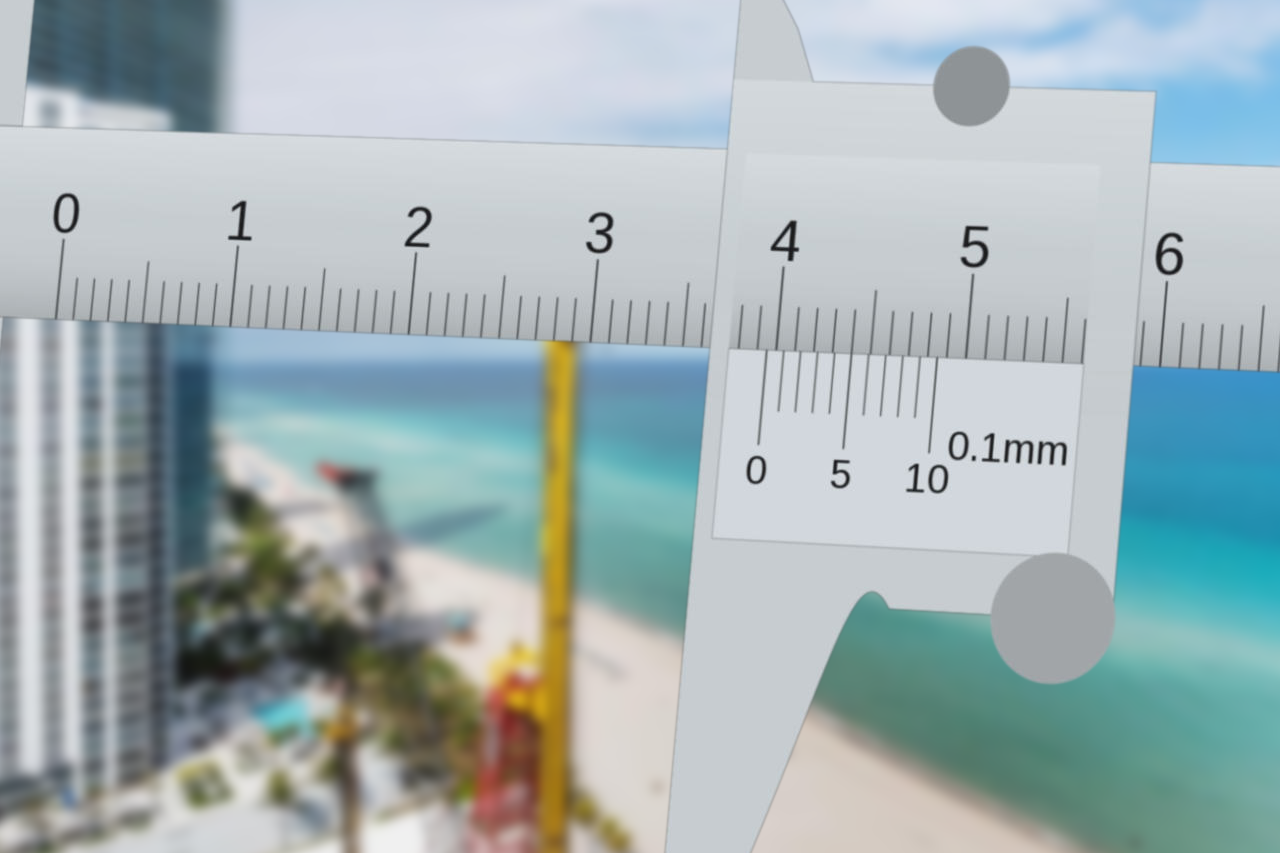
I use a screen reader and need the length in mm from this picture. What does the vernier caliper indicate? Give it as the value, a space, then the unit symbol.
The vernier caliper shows 39.5 mm
